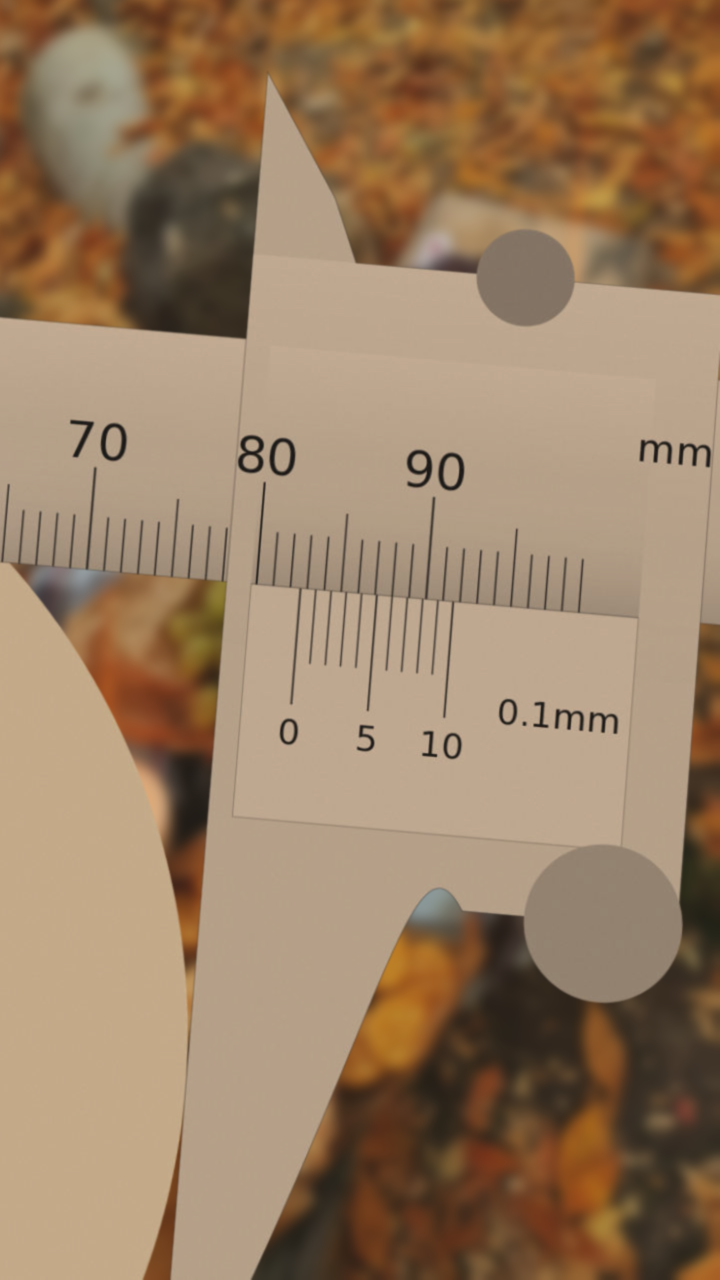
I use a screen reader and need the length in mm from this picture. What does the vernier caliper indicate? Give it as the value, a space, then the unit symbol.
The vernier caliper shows 82.6 mm
